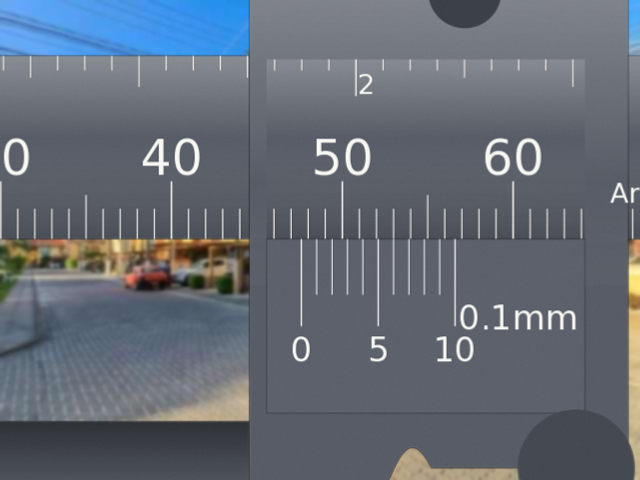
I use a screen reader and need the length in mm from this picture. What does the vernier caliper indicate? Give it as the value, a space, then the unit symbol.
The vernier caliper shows 47.6 mm
